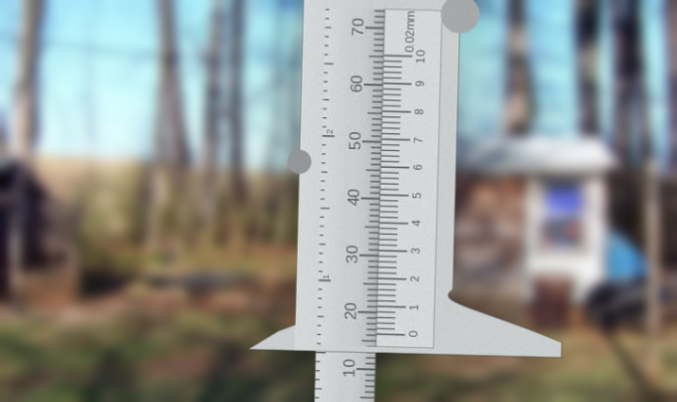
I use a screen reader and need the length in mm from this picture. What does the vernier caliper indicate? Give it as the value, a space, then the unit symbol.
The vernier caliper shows 16.2 mm
